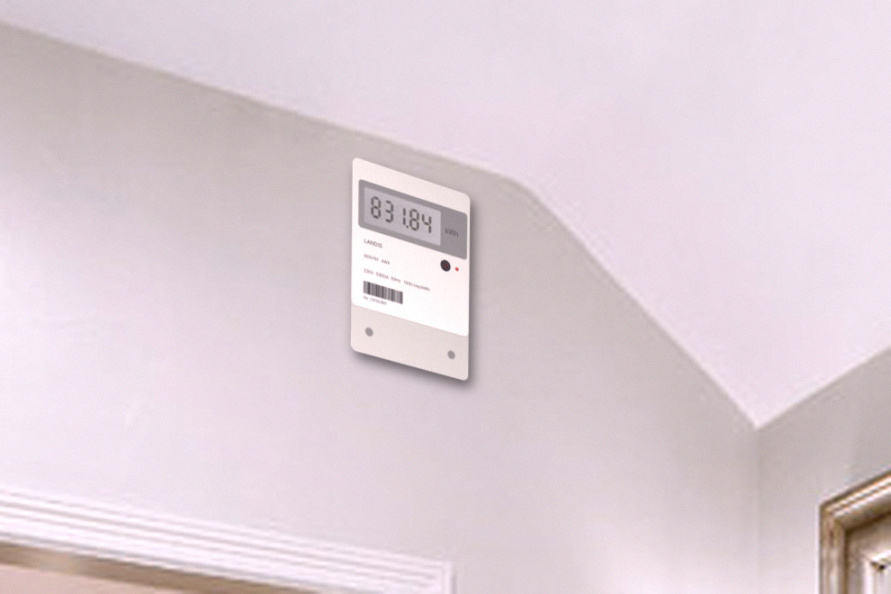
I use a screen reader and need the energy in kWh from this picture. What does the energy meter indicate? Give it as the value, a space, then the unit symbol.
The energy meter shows 831.84 kWh
